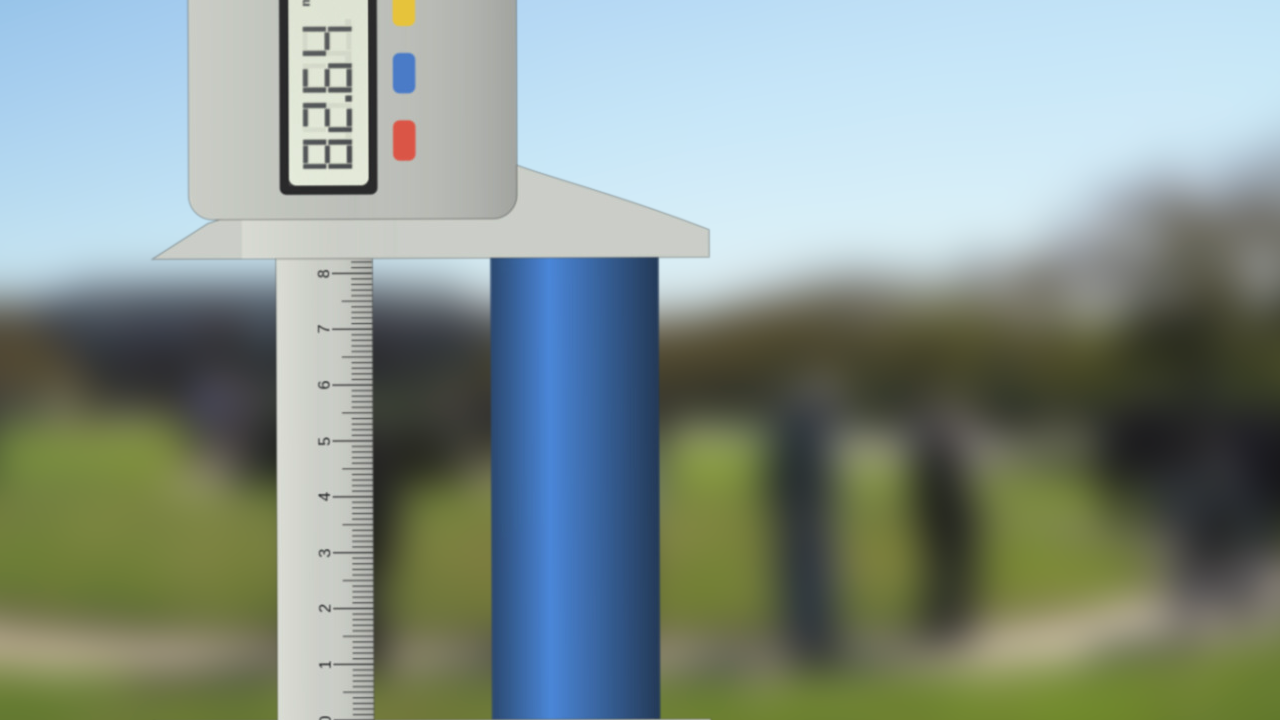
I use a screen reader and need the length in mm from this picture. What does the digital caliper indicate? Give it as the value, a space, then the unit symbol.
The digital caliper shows 82.64 mm
